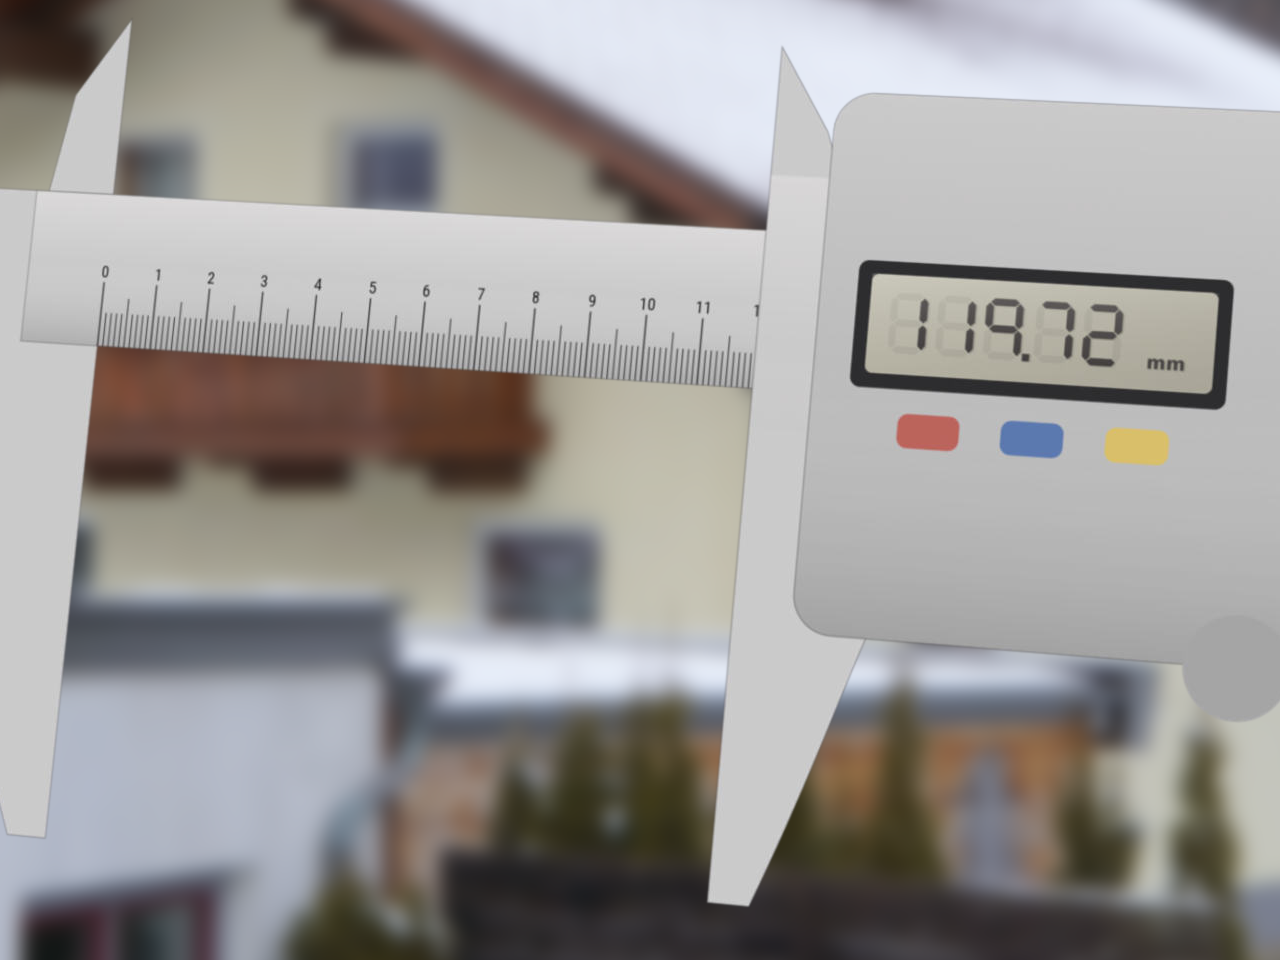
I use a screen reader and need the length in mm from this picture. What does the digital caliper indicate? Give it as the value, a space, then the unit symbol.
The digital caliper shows 119.72 mm
